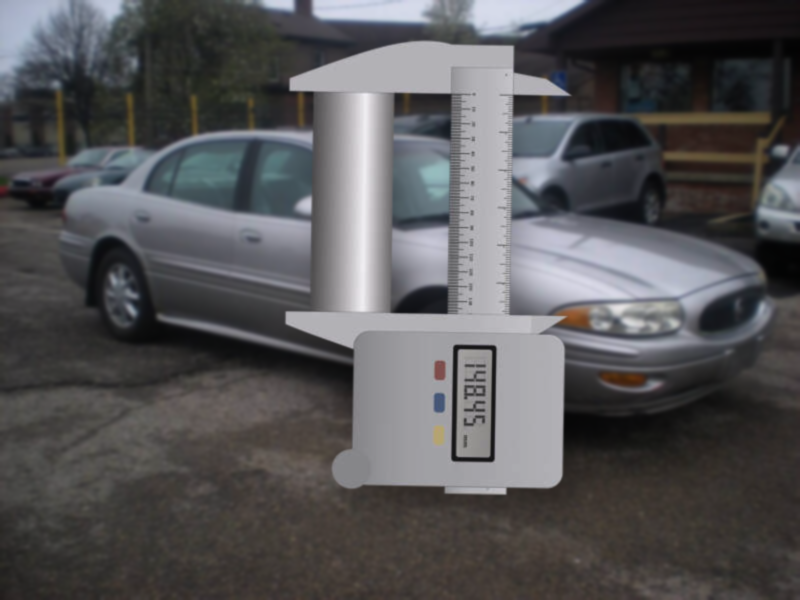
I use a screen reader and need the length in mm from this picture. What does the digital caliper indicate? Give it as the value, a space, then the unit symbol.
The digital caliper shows 148.45 mm
